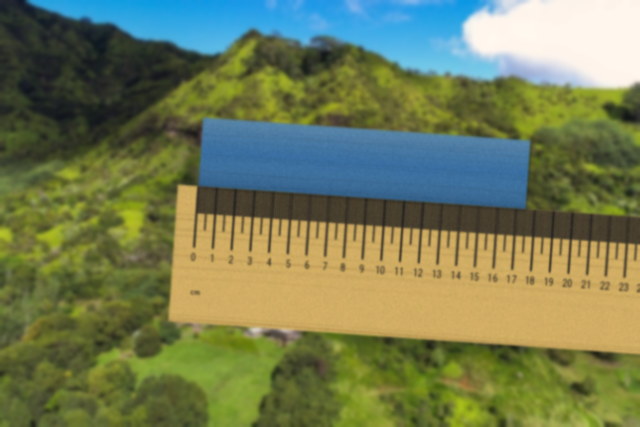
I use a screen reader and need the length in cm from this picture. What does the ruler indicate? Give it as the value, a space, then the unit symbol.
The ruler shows 17.5 cm
